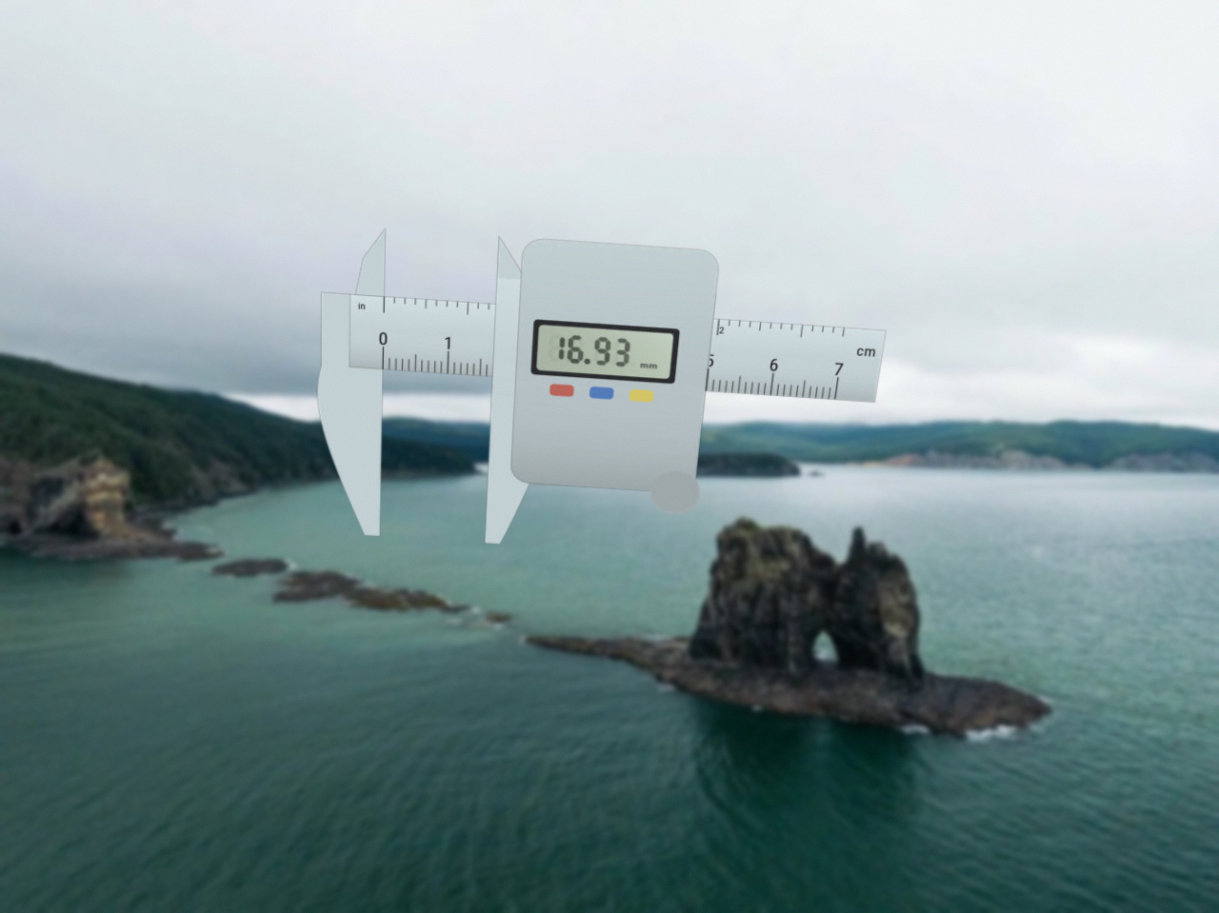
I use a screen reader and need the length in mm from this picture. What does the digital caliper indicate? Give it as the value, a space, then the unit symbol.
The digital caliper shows 16.93 mm
